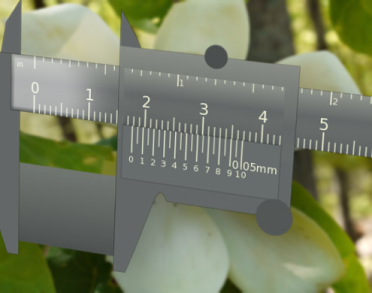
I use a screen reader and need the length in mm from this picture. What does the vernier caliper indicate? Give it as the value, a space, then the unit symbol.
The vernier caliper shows 17.8 mm
